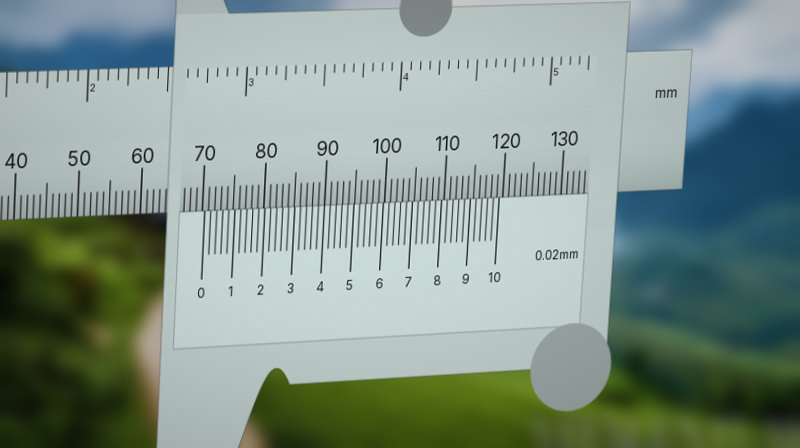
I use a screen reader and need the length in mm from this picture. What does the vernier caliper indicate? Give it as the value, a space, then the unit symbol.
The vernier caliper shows 70.4 mm
